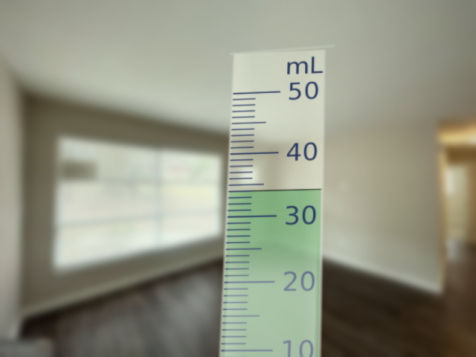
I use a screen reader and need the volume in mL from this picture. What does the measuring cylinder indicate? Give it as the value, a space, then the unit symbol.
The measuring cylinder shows 34 mL
